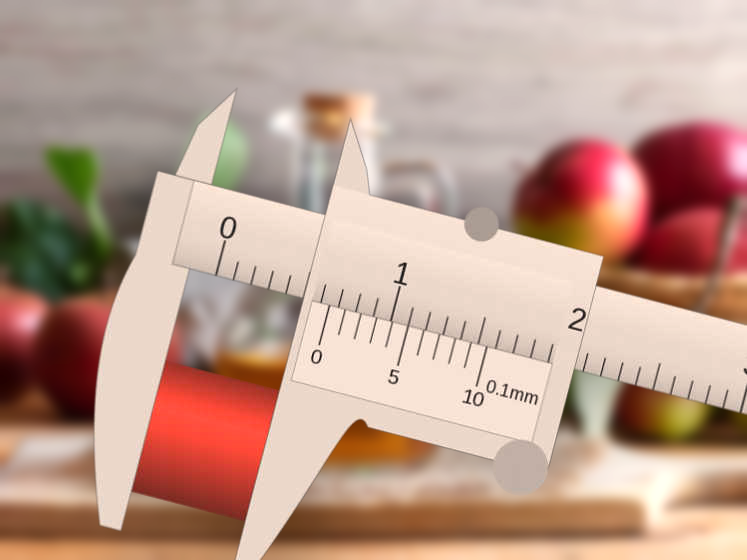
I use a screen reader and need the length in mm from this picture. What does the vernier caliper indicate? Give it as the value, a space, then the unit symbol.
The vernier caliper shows 6.5 mm
